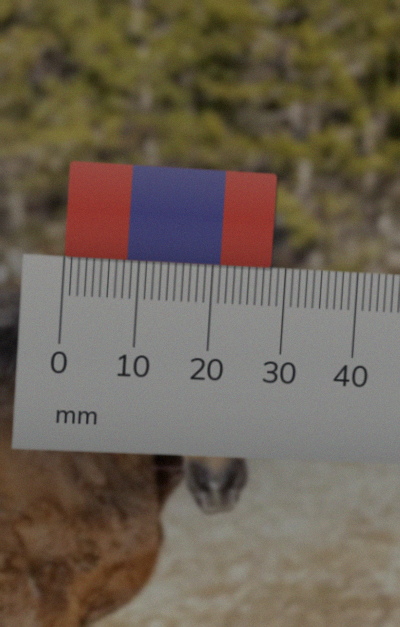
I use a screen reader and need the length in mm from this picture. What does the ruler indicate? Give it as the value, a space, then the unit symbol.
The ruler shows 28 mm
